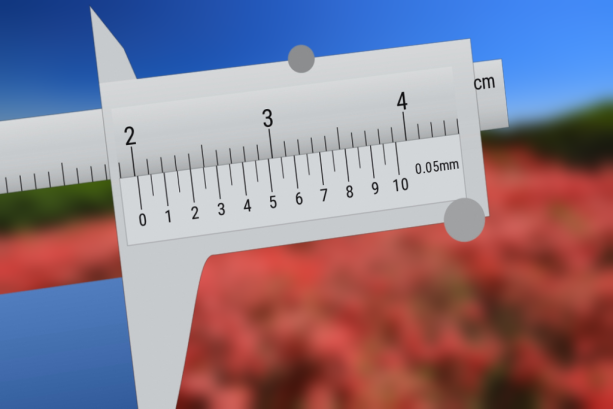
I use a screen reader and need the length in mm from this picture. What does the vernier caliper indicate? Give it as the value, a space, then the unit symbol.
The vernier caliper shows 20.2 mm
